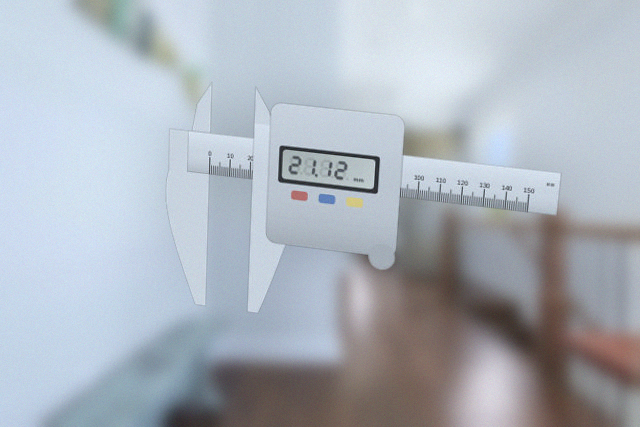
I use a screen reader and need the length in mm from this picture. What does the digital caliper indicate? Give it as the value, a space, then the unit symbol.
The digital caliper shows 21.12 mm
